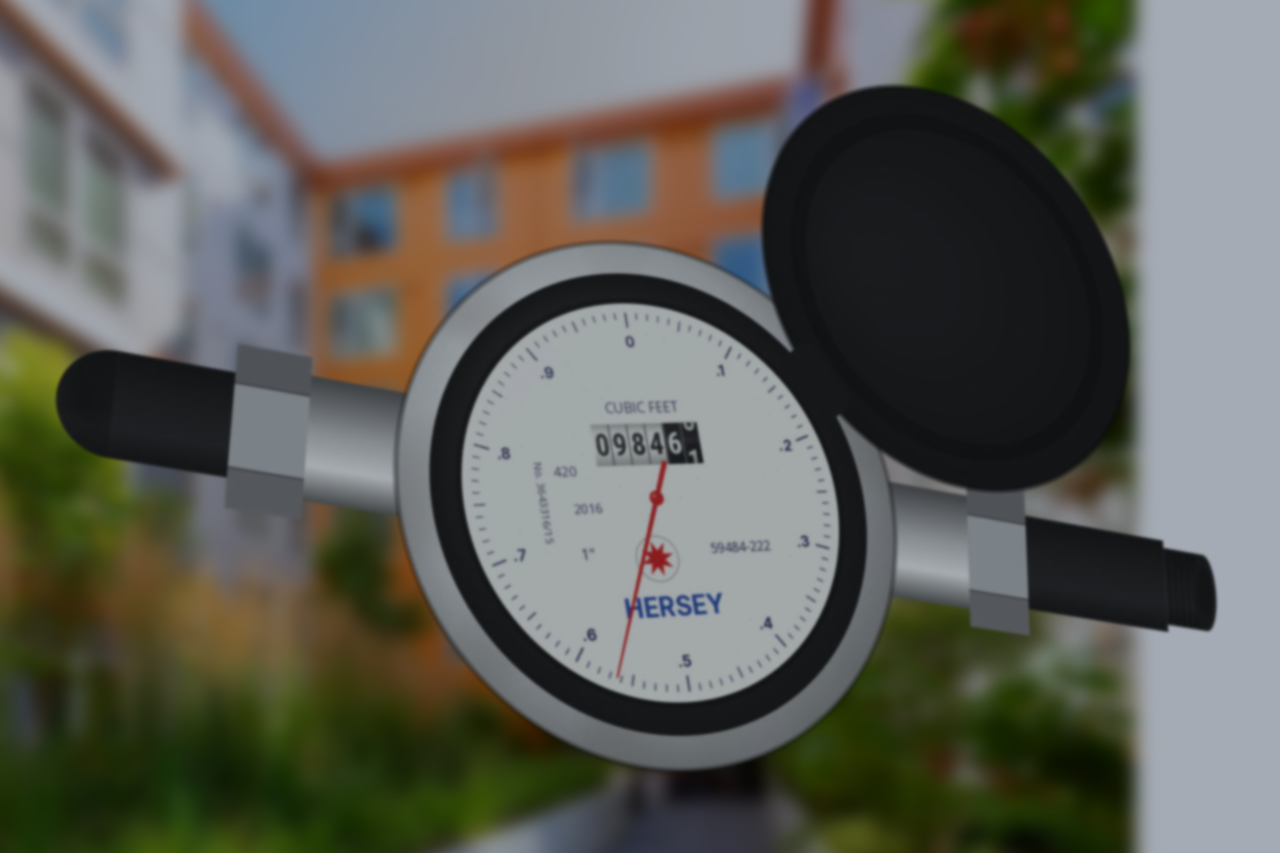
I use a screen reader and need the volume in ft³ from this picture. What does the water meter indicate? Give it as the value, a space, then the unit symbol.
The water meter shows 98460.56 ft³
